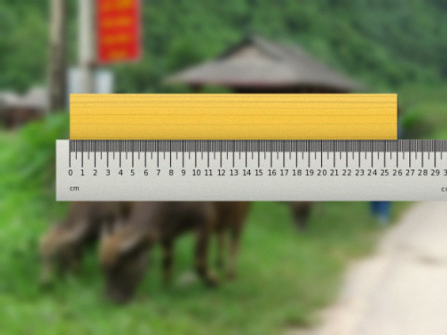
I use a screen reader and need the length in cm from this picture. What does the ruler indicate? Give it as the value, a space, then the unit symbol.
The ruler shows 26 cm
